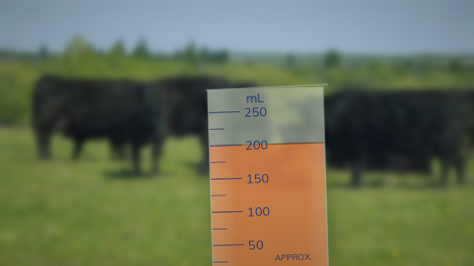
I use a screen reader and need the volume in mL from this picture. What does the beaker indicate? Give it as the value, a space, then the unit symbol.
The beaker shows 200 mL
